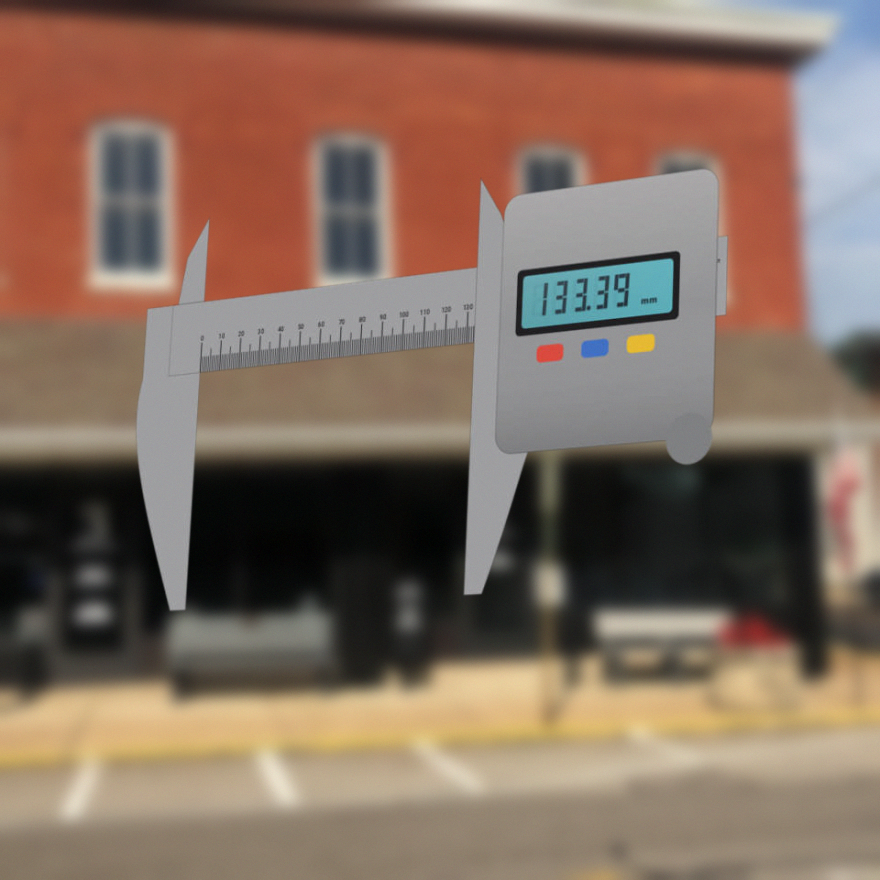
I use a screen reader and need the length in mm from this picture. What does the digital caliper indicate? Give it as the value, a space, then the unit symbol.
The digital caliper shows 133.39 mm
